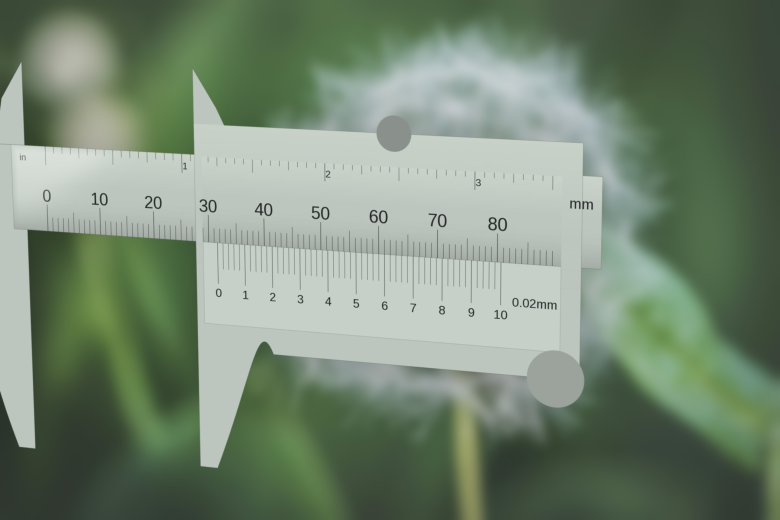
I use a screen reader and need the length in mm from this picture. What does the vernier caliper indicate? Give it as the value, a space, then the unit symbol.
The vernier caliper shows 31.6 mm
